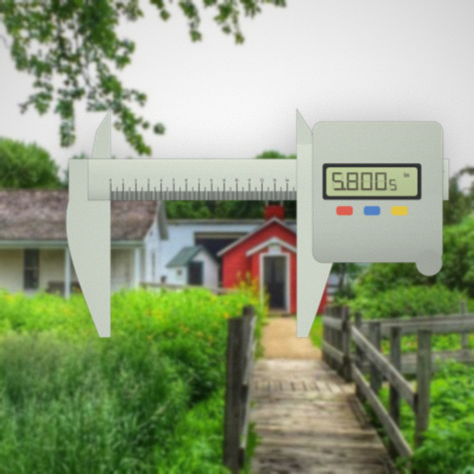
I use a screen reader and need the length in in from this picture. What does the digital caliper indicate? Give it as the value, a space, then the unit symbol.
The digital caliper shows 5.8005 in
